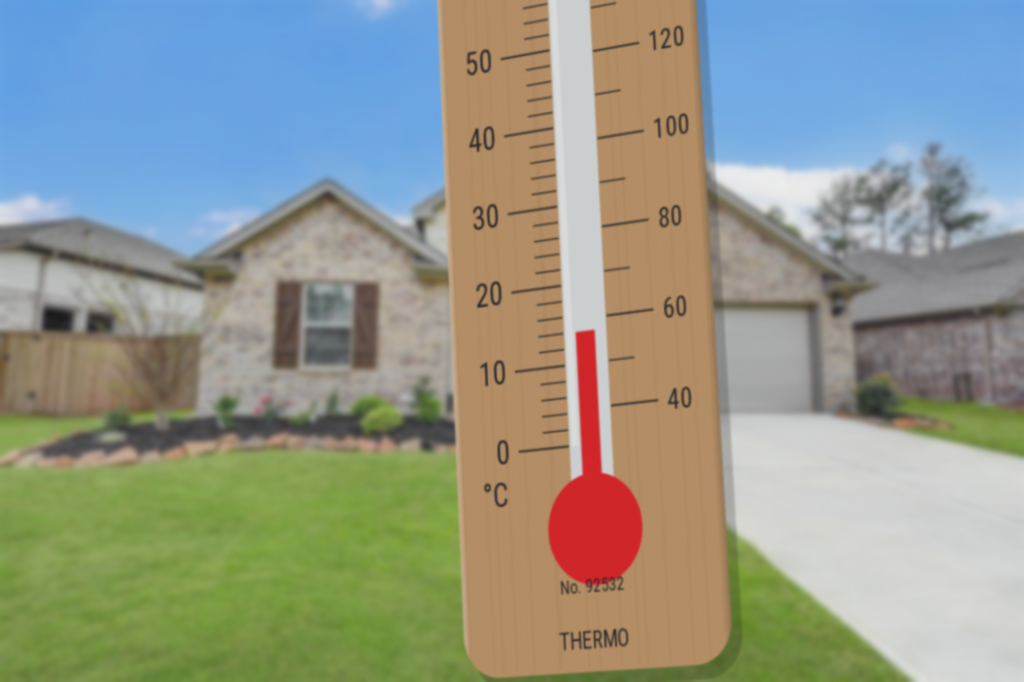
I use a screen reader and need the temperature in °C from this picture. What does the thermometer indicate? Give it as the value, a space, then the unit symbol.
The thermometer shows 14 °C
